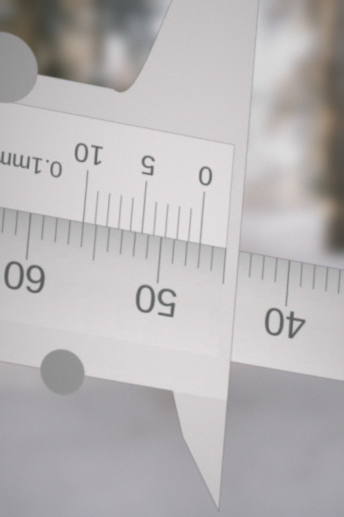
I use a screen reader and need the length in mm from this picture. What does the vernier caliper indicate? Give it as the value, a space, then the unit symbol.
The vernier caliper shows 47.0 mm
